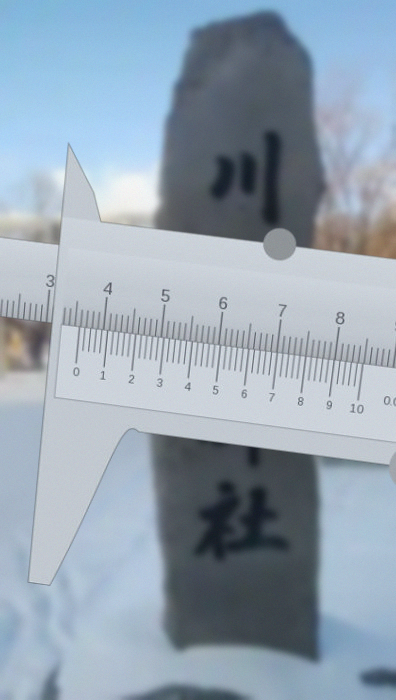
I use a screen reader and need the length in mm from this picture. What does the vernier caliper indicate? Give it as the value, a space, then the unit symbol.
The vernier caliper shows 35.8 mm
